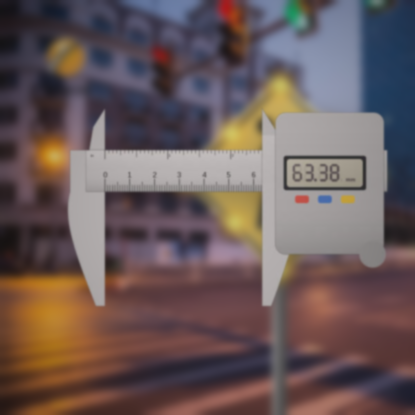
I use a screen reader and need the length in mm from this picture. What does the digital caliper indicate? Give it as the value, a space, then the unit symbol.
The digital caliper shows 63.38 mm
